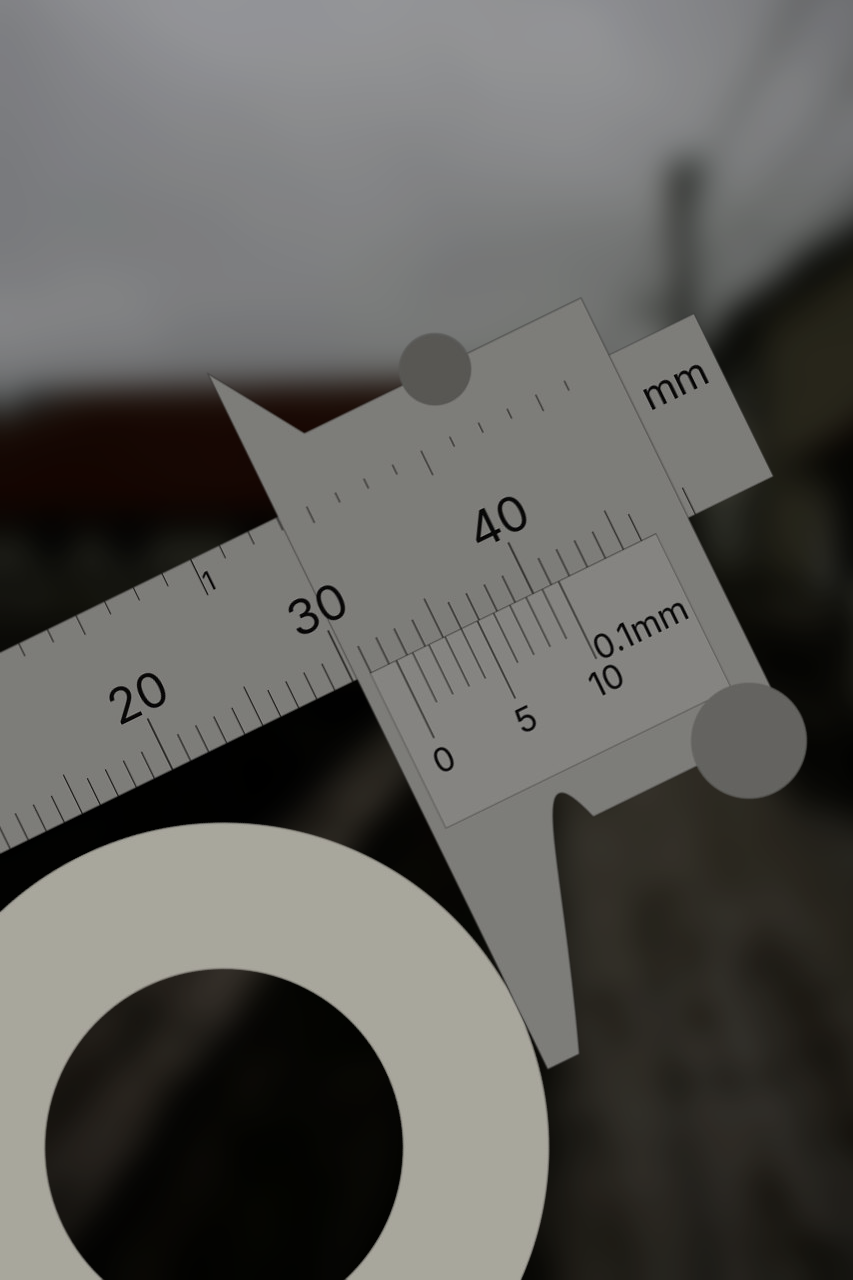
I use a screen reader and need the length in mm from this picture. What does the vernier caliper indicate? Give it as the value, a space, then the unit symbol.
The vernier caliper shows 32.4 mm
